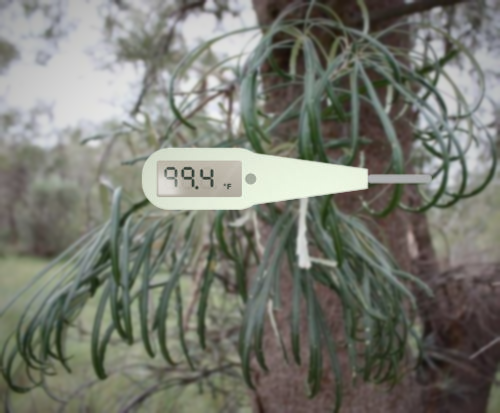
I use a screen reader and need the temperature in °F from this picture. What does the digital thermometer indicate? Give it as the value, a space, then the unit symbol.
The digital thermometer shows 99.4 °F
